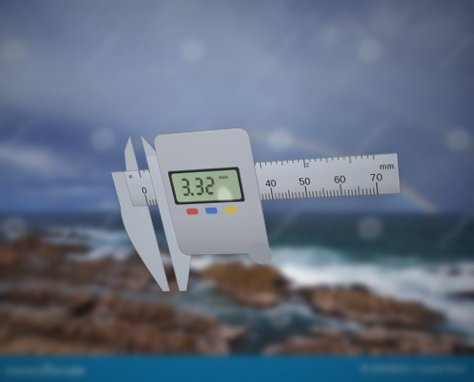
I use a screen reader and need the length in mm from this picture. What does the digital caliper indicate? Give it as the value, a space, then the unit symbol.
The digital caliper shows 3.32 mm
